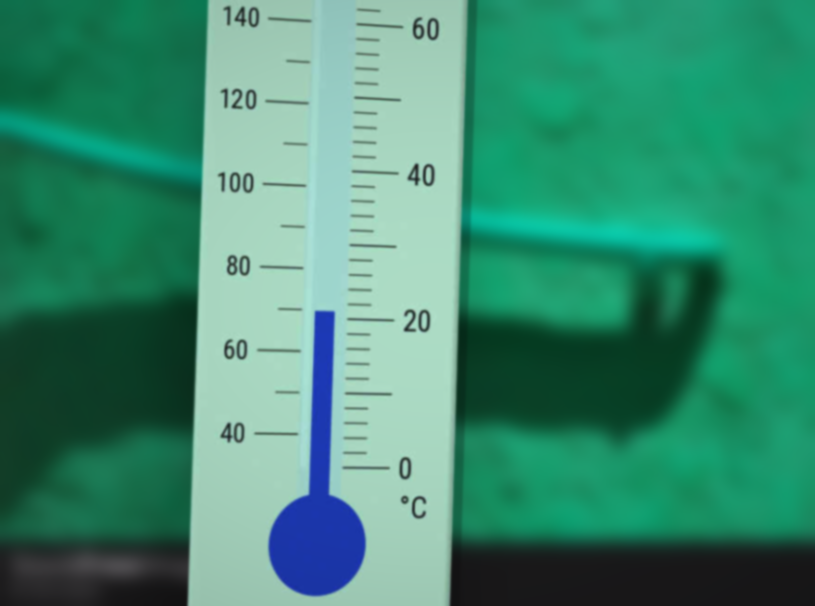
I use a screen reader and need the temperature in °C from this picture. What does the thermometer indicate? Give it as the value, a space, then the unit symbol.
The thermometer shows 21 °C
